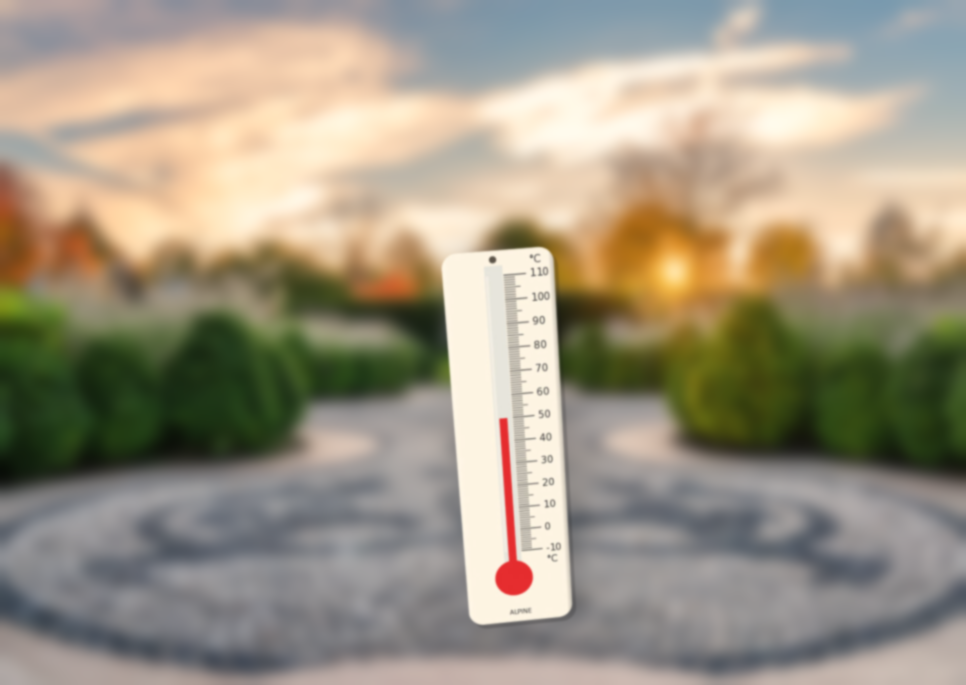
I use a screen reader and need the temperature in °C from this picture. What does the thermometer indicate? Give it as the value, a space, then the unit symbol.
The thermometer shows 50 °C
